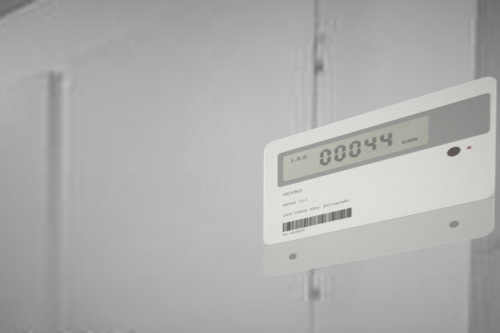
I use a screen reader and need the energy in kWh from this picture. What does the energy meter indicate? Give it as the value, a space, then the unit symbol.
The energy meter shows 44 kWh
